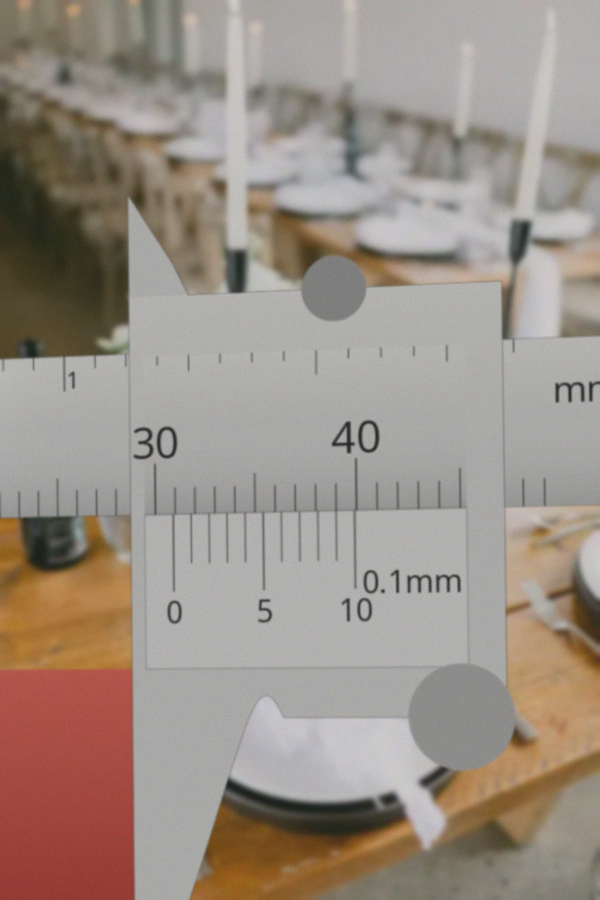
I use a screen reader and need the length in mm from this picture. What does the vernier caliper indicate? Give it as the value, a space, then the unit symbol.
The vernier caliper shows 30.9 mm
